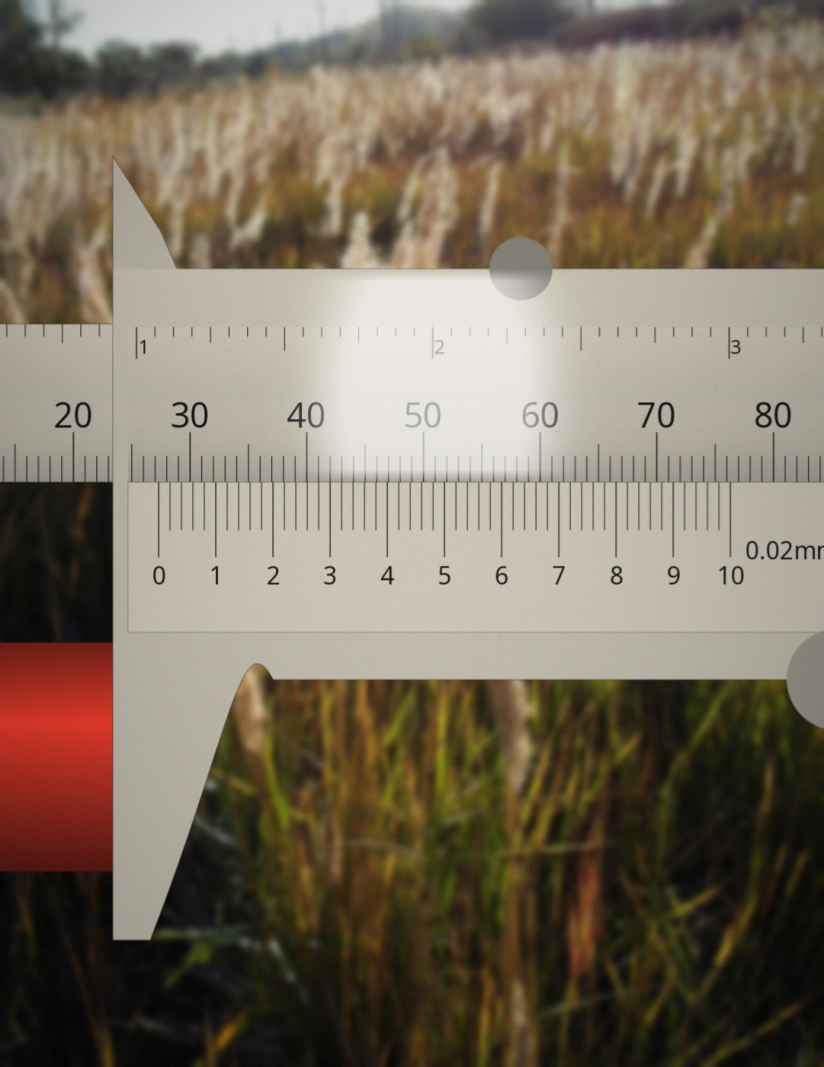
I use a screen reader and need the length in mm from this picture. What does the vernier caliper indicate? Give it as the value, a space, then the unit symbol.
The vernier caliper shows 27.3 mm
